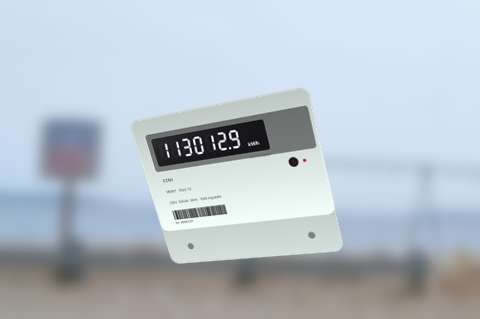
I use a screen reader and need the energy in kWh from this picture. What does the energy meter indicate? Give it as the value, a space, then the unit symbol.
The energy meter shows 113012.9 kWh
